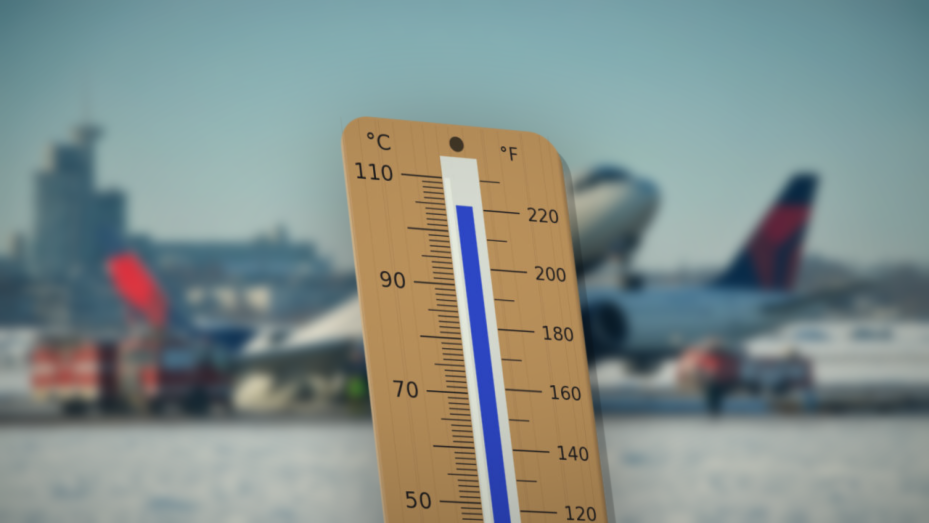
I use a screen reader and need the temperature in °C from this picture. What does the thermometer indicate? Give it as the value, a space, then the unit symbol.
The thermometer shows 105 °C
